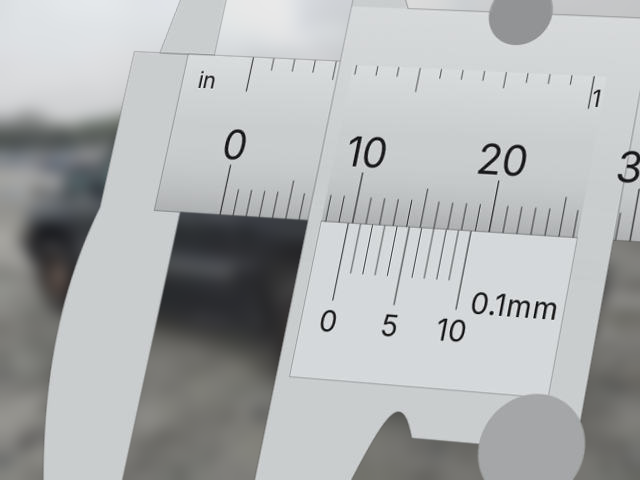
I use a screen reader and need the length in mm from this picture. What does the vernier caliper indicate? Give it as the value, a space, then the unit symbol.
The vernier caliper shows 9.7 mm
